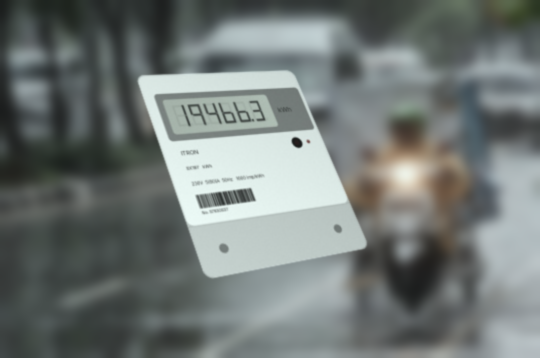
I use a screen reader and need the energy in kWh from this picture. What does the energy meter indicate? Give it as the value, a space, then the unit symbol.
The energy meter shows 19466.3 kWh
